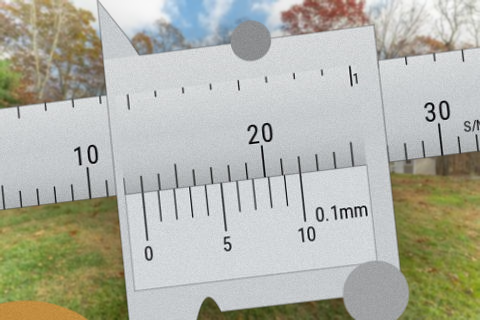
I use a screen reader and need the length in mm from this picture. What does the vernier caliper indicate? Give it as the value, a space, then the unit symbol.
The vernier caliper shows 13.0 mm
